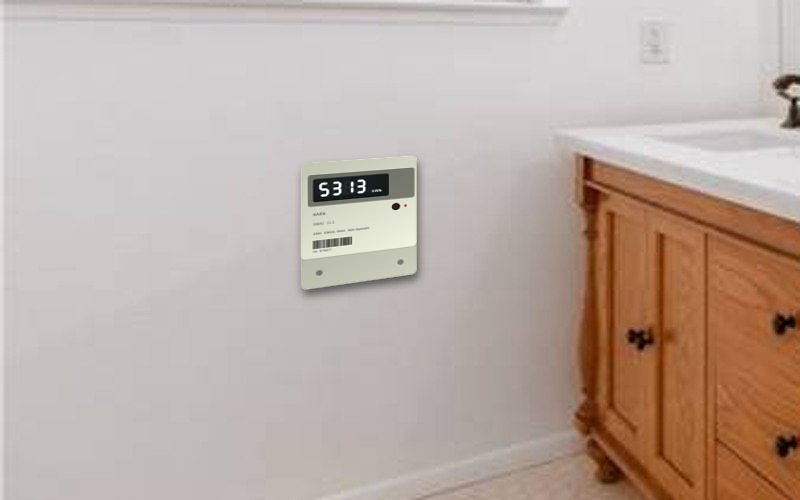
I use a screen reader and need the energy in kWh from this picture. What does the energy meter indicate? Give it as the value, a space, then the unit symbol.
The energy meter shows 5313 kWh
